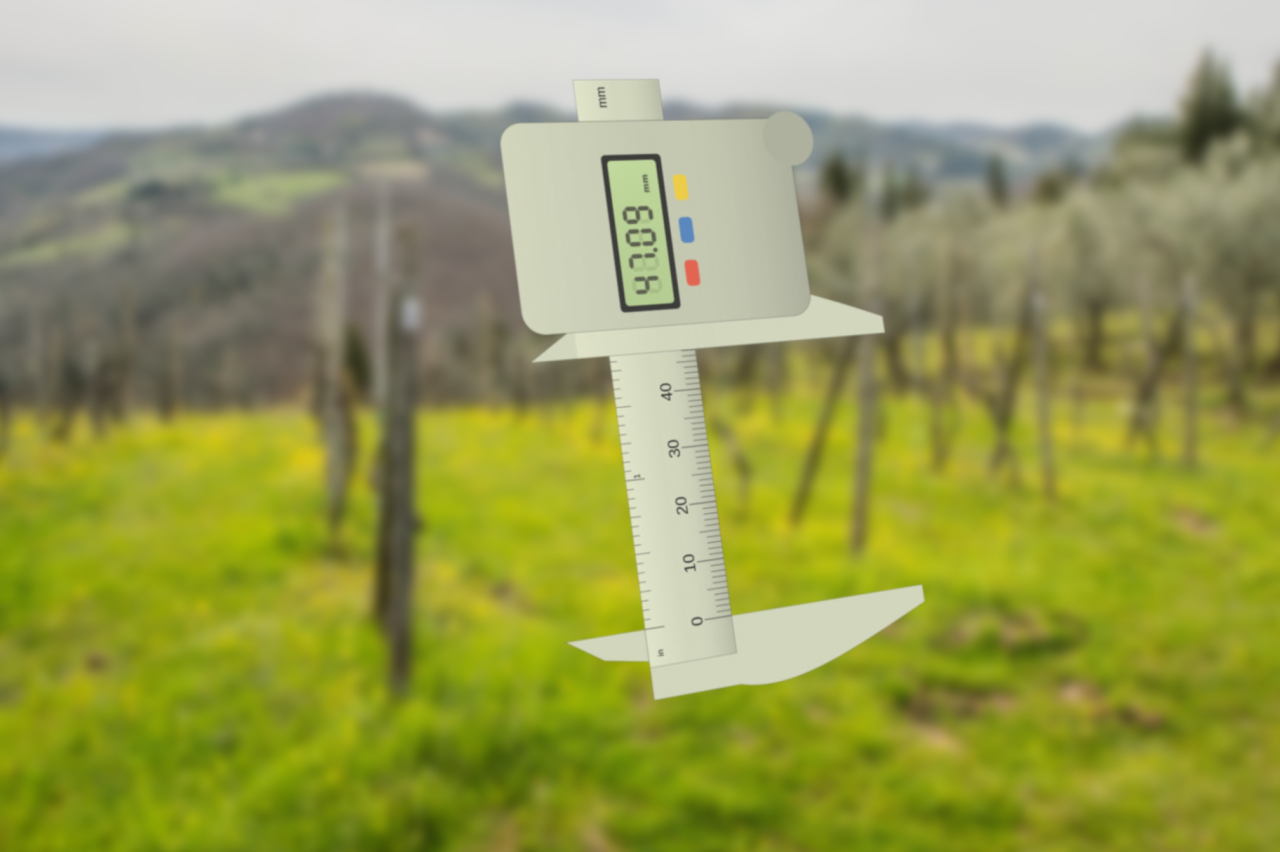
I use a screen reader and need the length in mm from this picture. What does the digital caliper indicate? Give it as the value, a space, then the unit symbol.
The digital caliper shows 47.09 mm
